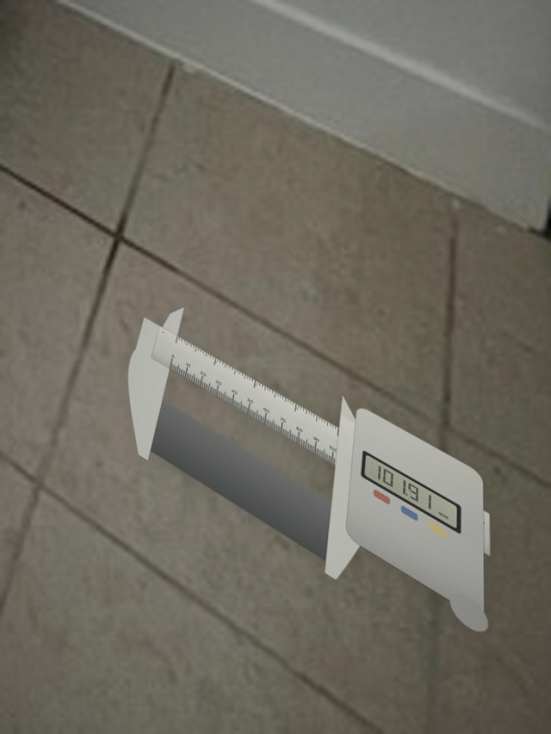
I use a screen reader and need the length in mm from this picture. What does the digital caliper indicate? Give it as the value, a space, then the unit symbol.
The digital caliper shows 101.91 mm
